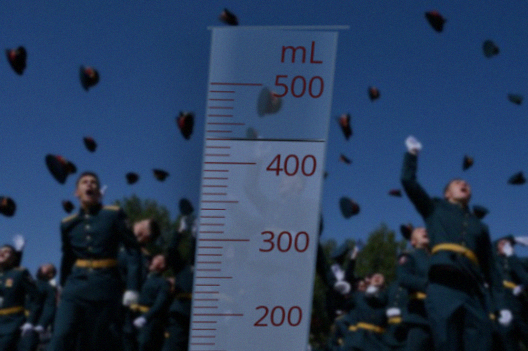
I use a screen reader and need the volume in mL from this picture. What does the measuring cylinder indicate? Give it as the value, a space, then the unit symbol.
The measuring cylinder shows 430 mL
